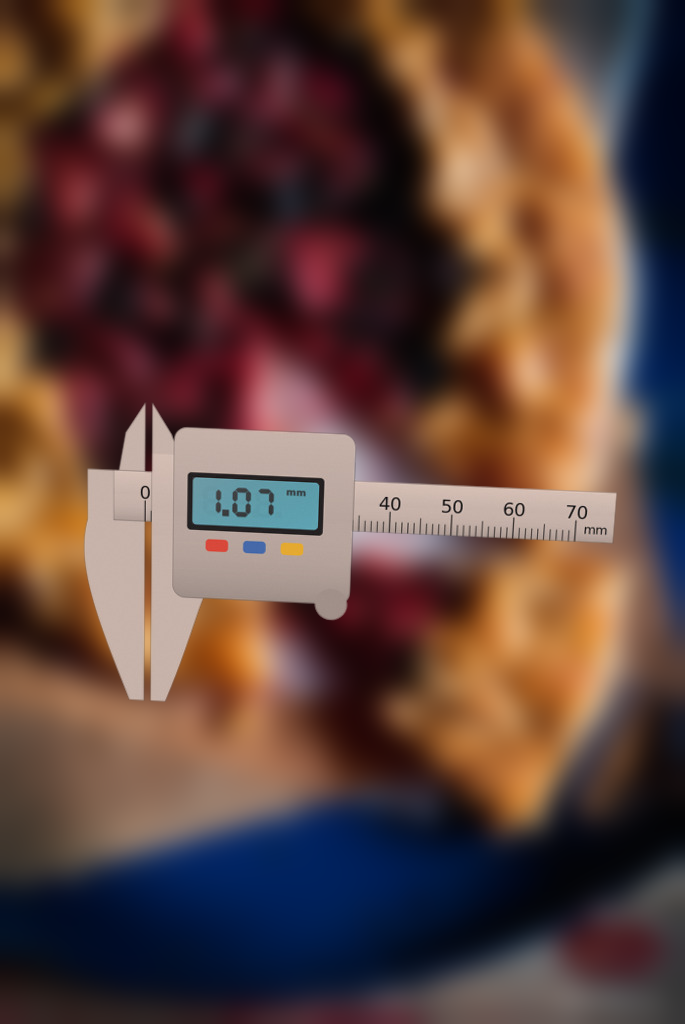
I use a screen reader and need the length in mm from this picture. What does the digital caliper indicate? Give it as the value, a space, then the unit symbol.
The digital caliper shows 1.07 mm
